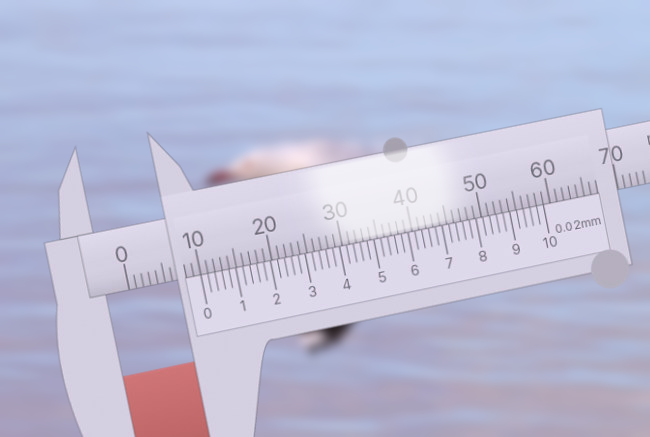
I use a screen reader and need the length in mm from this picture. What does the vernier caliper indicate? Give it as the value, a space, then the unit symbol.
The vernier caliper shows 10.0 mm
